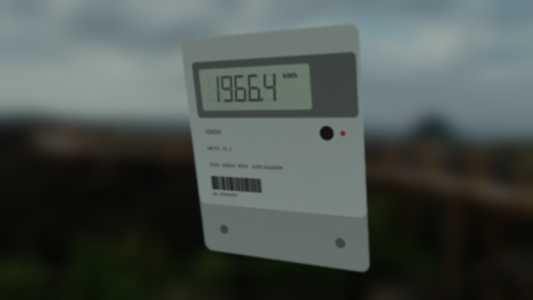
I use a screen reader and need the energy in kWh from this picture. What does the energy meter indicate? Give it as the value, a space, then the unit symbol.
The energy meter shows 1966.4 kWh
